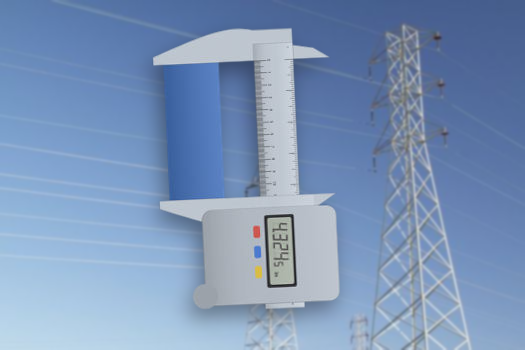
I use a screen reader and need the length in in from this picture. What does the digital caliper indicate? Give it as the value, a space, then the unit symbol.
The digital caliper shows 4.3245 in
